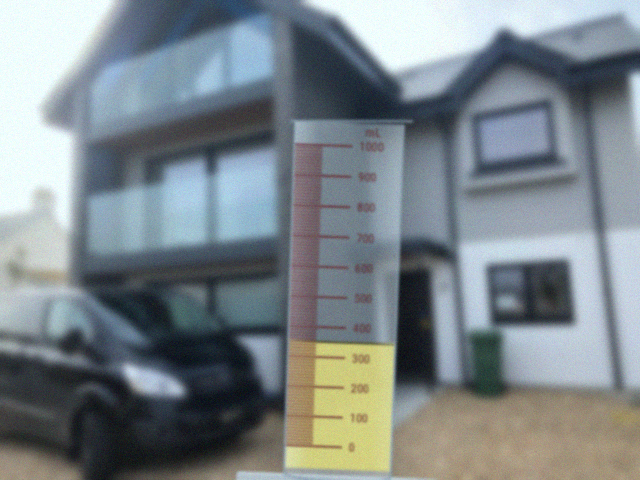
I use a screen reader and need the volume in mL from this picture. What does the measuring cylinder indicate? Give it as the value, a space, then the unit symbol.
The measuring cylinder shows 350 mL
